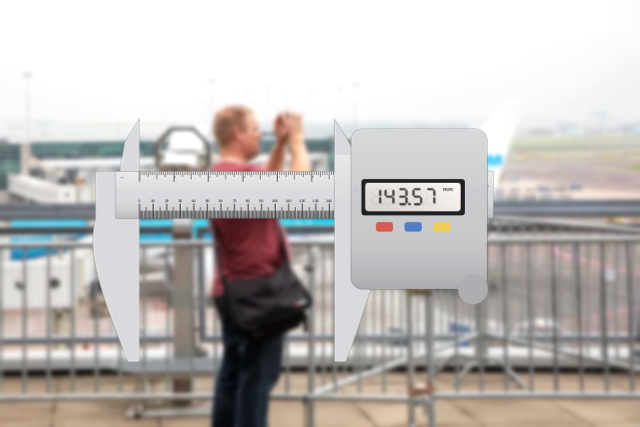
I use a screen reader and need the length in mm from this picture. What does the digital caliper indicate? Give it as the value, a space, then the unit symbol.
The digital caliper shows 143.57 mm
